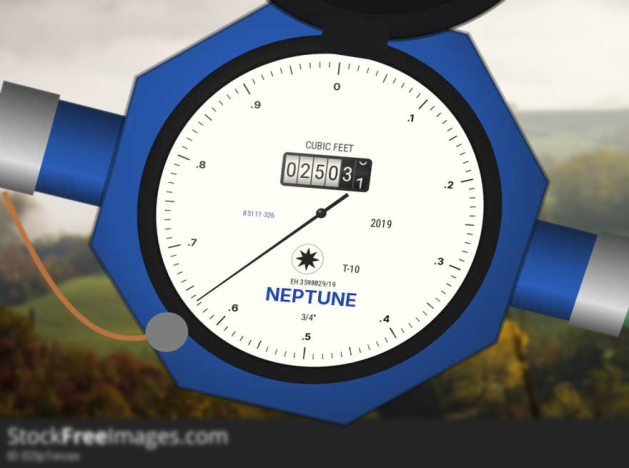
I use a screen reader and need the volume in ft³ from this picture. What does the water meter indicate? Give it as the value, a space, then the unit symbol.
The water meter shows 25030.63 ft³
